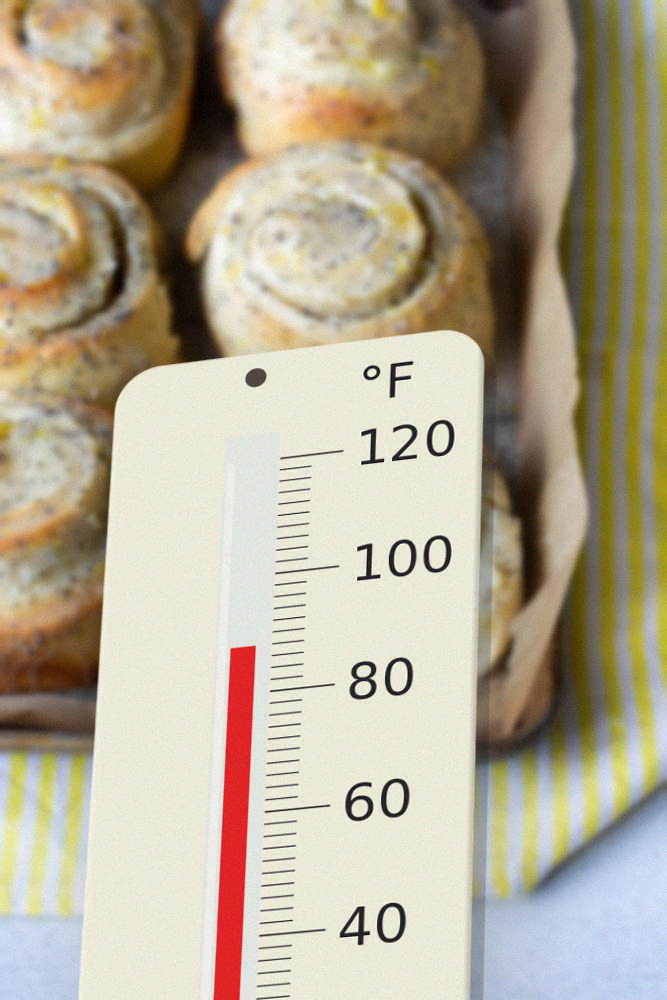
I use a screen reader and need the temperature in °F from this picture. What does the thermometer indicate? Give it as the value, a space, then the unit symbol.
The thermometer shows 88 °F
